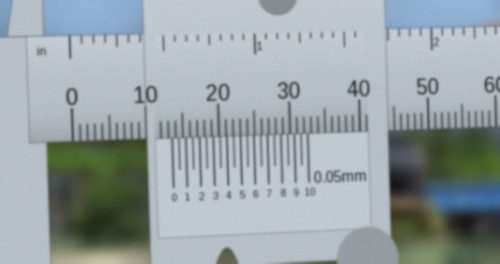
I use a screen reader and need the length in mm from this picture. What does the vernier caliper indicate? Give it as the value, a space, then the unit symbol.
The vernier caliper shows 13.5 mm
